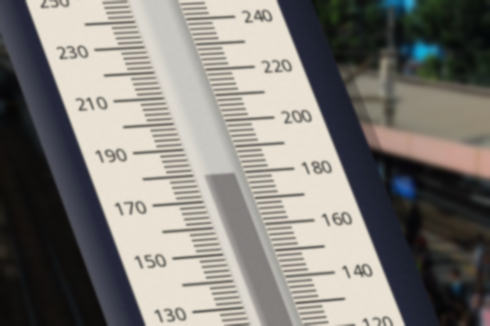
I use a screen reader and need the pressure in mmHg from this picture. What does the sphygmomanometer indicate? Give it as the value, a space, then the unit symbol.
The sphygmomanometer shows 180 mmHg
